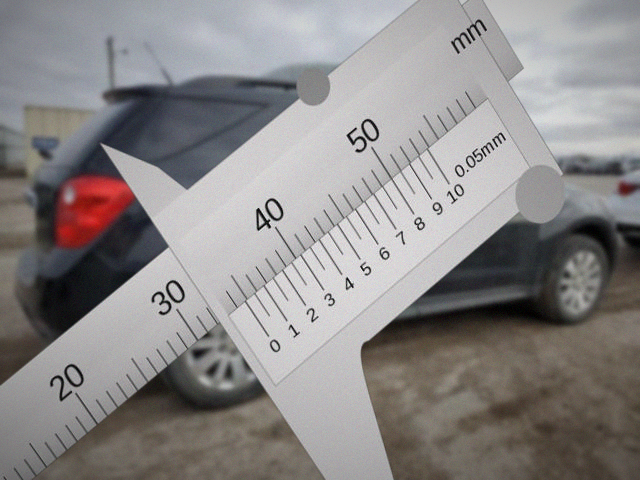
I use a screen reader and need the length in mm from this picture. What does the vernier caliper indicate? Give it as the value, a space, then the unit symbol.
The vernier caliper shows 34.8 mm
